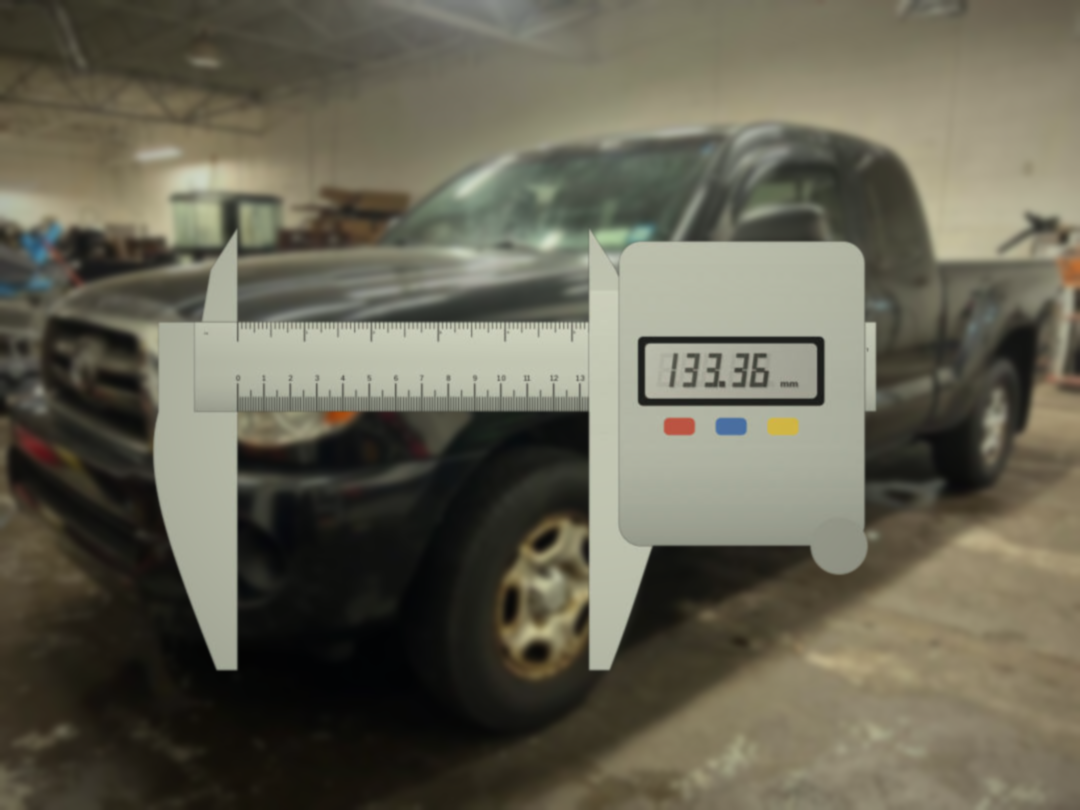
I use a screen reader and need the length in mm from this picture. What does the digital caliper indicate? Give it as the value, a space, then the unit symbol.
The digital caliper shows 133.36 mm
